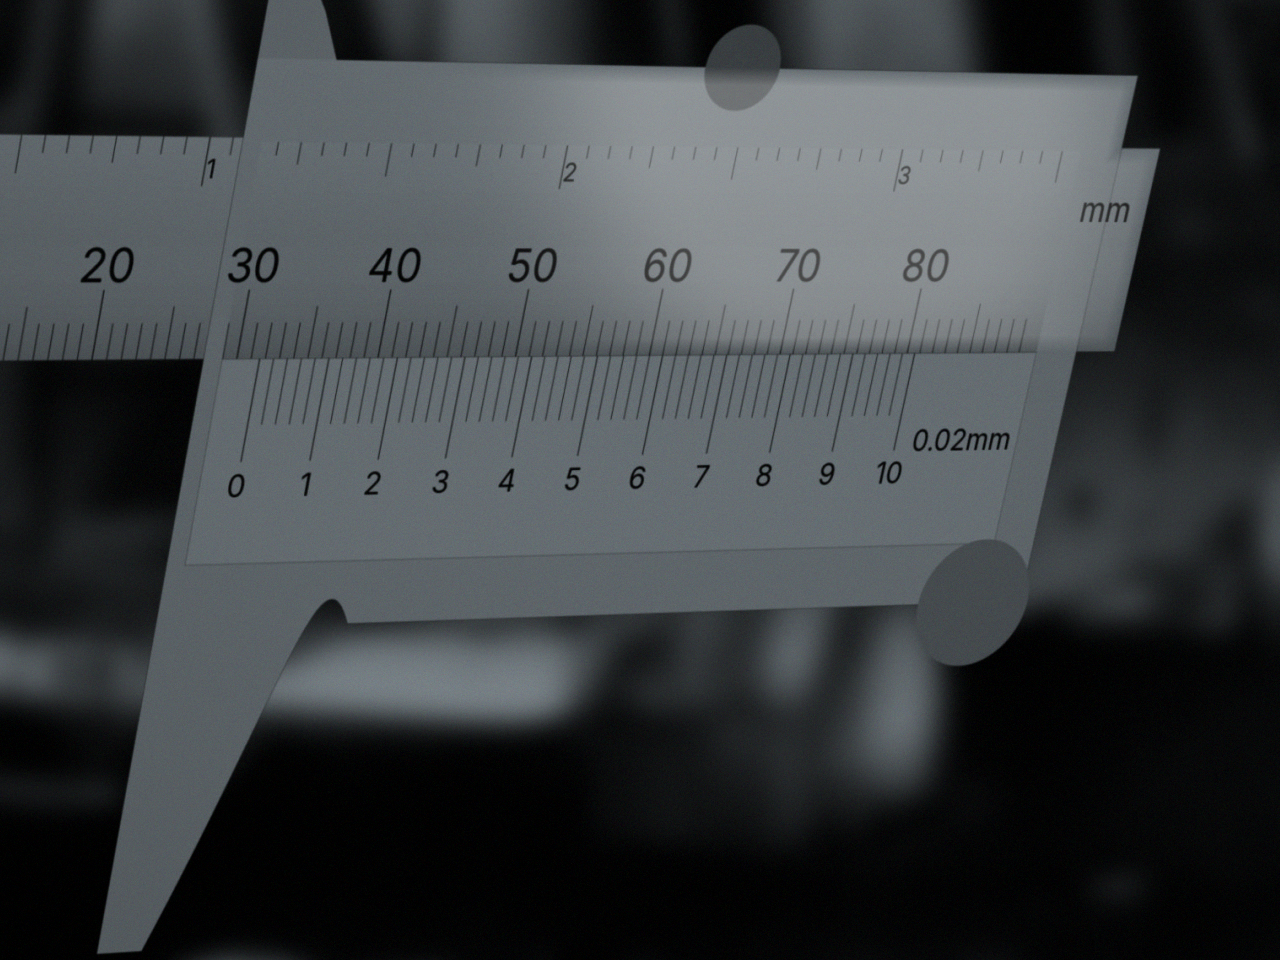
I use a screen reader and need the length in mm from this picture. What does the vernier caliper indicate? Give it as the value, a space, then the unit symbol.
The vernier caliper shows 31.6 mm
